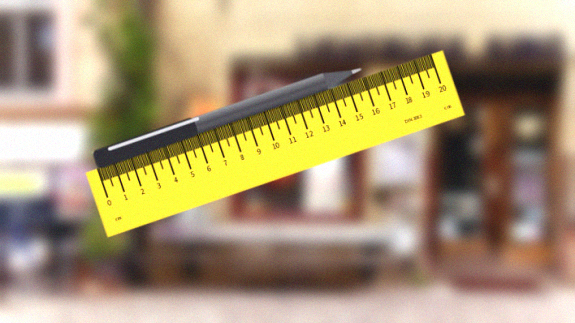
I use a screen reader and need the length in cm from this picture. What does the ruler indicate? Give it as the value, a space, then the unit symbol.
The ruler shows 16 cm
